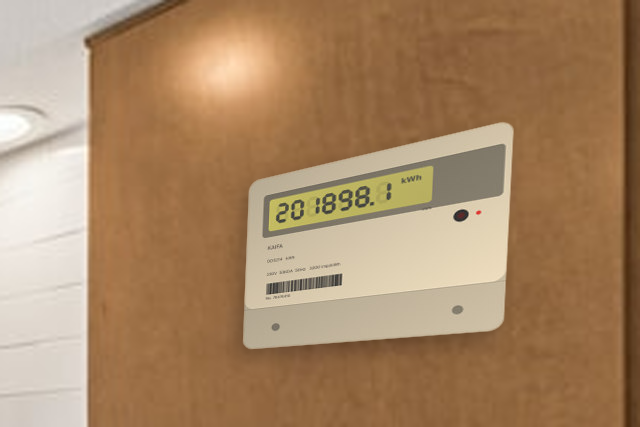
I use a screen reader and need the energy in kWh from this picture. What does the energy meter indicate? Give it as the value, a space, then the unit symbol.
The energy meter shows 201898.1 kWh
